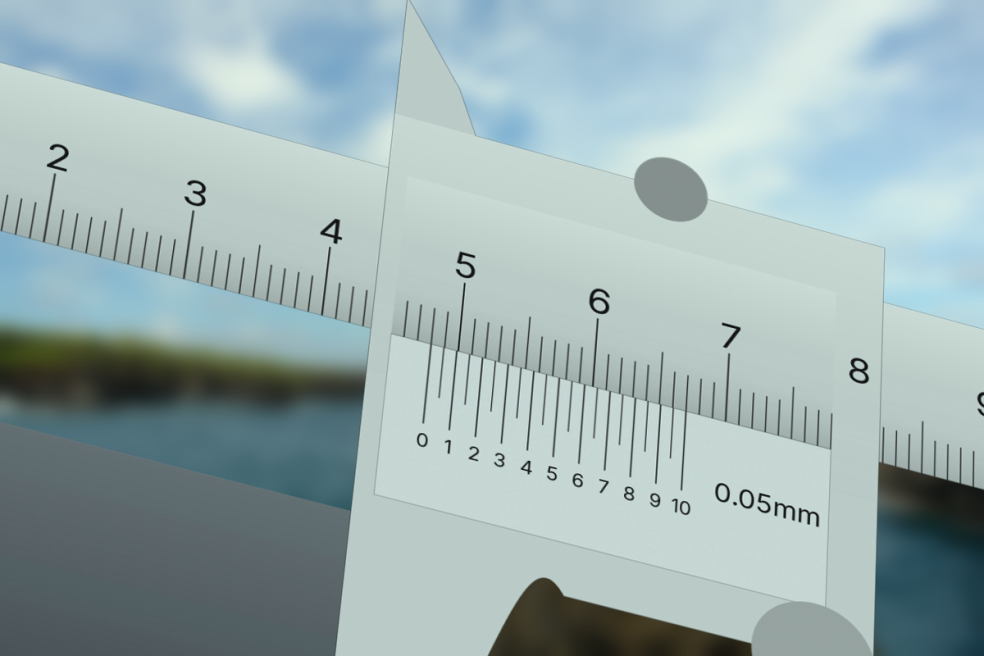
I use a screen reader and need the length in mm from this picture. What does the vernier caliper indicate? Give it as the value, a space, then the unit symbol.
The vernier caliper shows 48.0 mm
